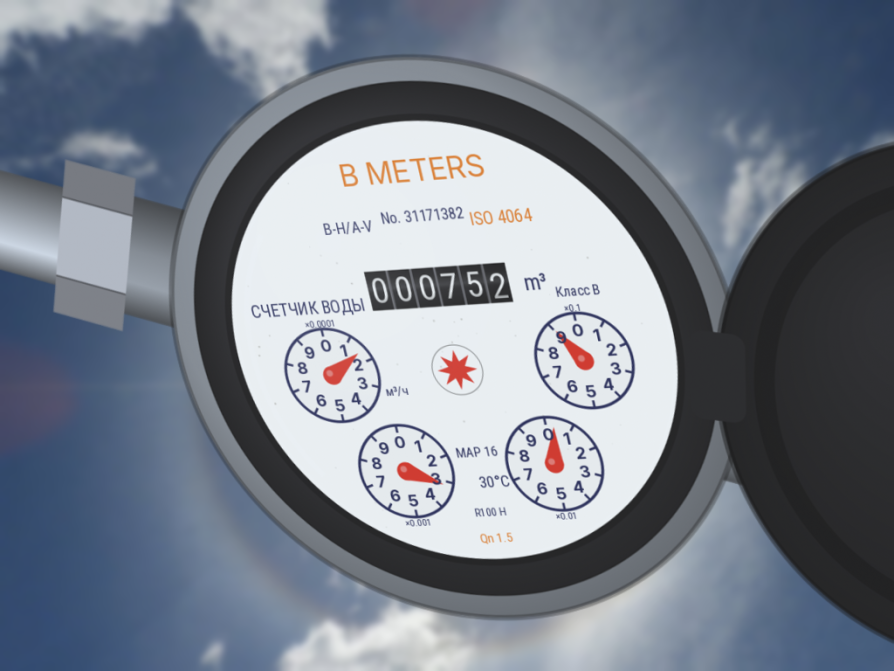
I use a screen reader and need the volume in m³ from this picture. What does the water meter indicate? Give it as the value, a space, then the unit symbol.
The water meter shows 751.9031 m³
